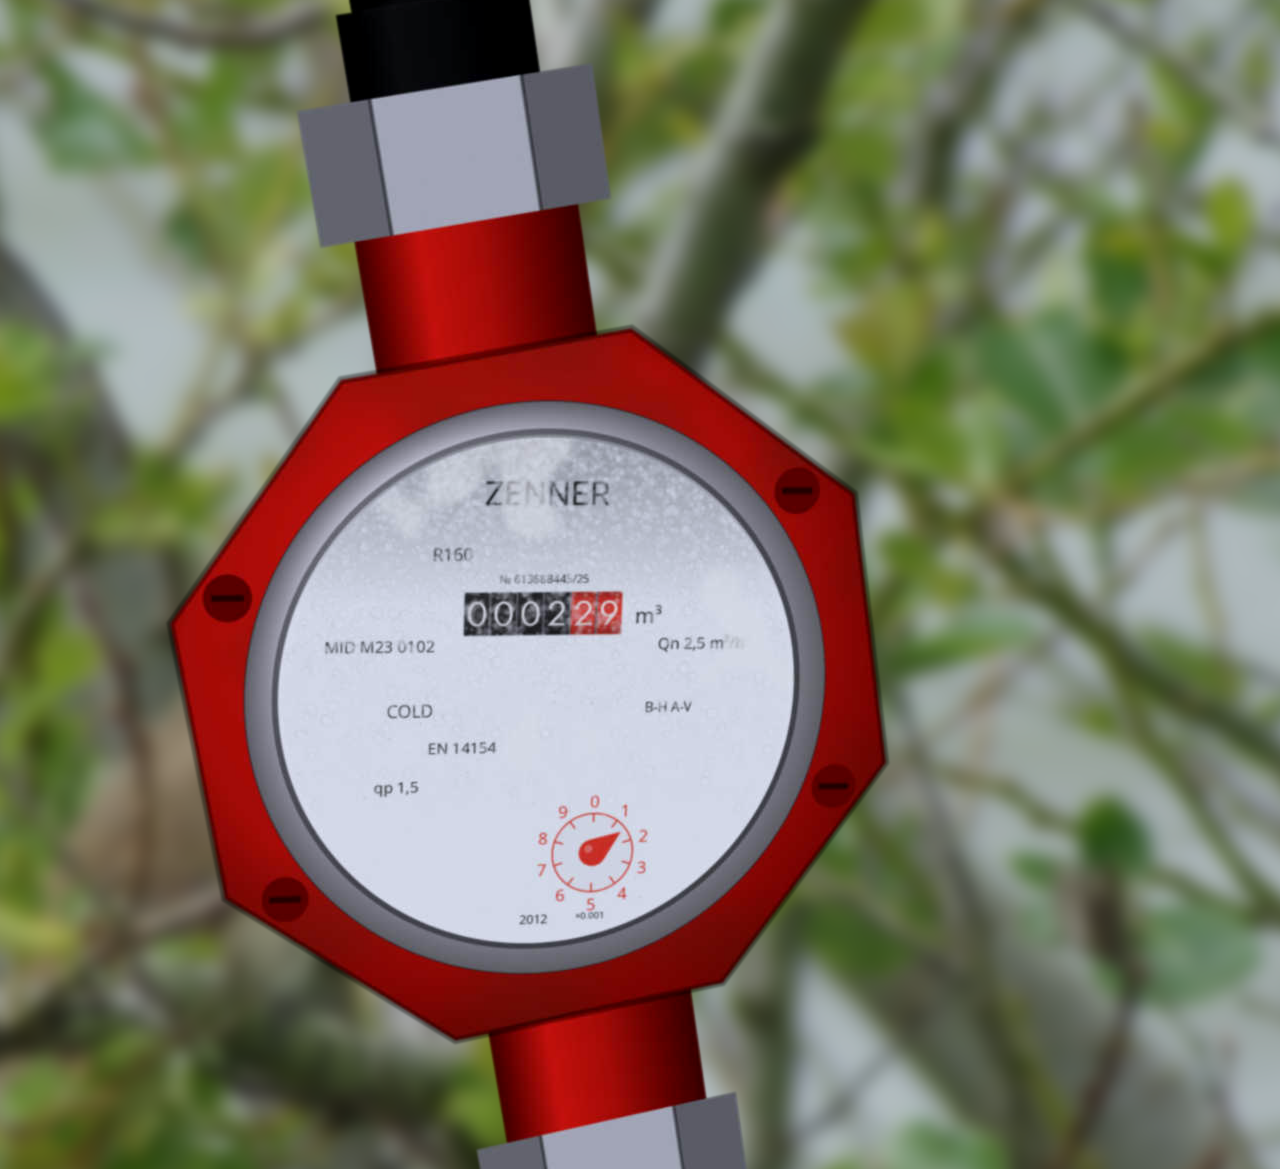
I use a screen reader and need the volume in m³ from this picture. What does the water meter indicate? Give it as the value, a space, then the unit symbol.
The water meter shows 2.291 m³
